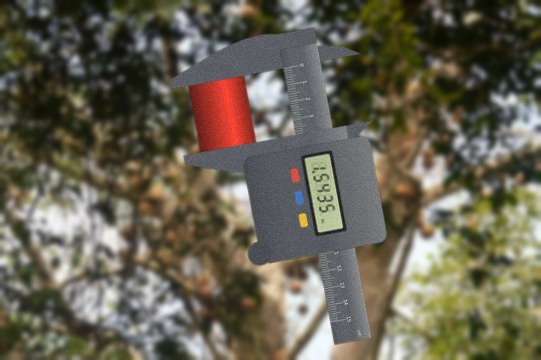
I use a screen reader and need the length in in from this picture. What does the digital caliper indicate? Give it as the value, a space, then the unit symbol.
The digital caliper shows 1.5435 in
